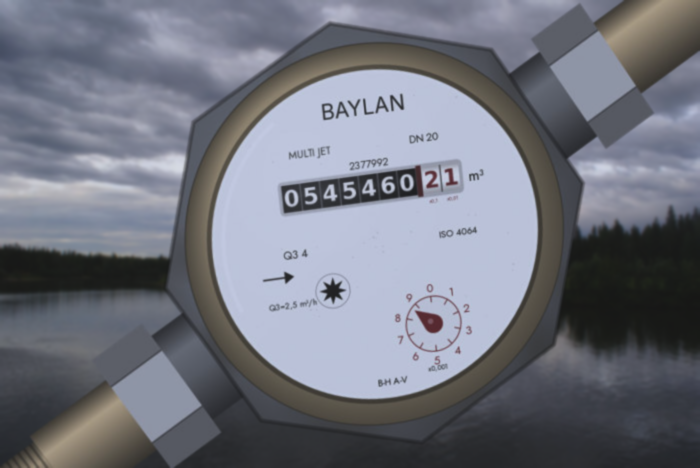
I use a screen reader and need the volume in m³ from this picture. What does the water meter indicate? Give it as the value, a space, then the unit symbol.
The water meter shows 545460.218 m³
